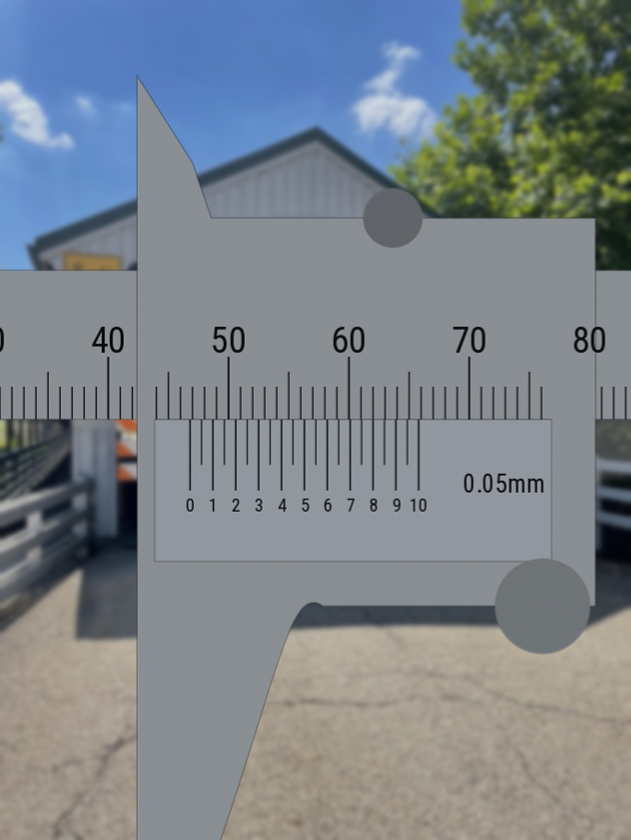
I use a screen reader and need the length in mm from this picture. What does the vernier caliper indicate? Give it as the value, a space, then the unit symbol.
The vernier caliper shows 46.8 mm
